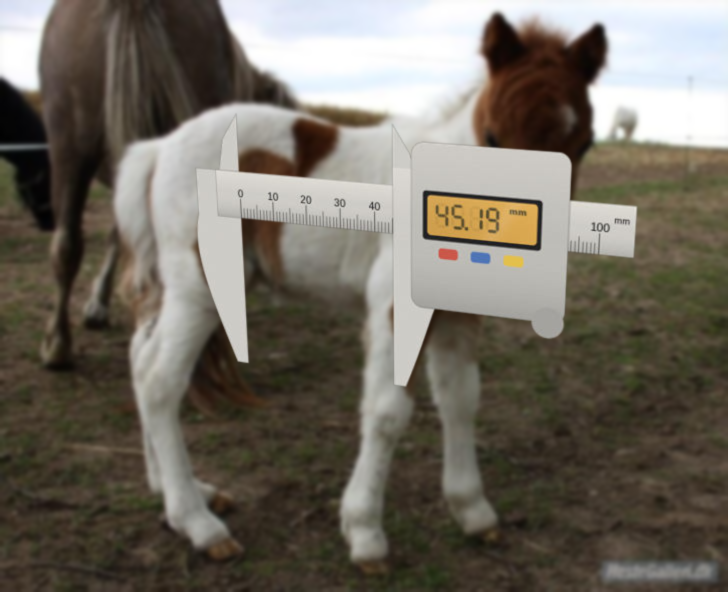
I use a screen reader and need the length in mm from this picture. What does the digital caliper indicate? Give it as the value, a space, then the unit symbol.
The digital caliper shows 45.19 mm
